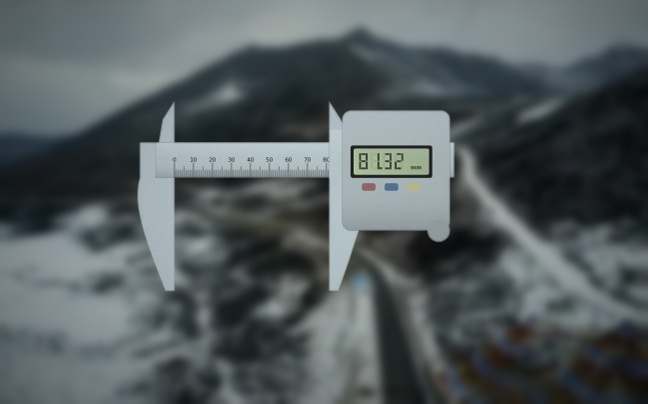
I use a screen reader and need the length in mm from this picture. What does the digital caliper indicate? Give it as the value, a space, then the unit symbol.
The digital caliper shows 81.32 mm
